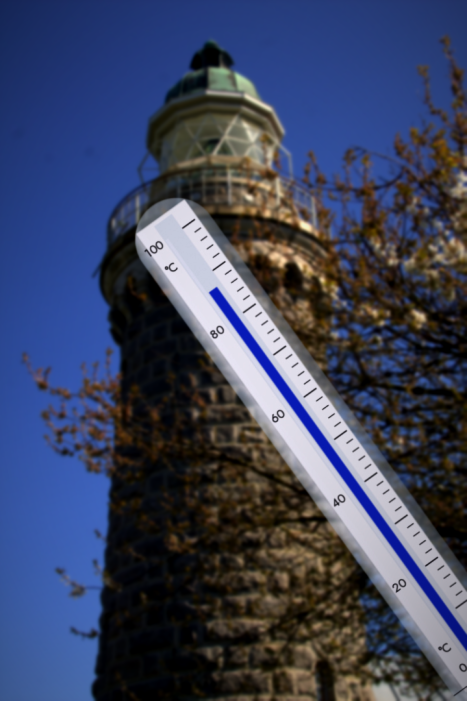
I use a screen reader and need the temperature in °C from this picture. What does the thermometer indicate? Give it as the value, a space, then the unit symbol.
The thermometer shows 87 °C
